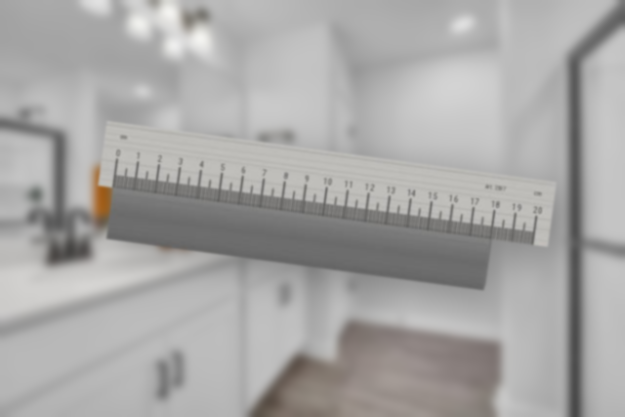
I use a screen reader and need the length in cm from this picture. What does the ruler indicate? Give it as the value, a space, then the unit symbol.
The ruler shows 18 cm
